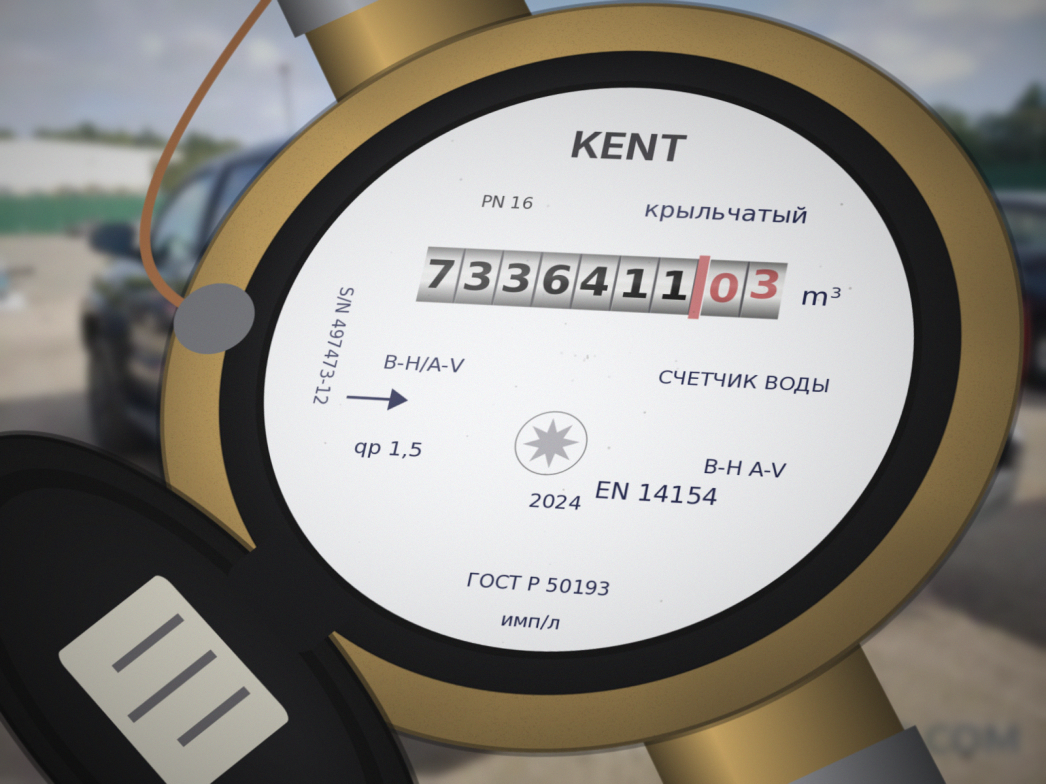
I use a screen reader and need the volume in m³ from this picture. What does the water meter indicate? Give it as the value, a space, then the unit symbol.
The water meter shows 7336411.03 m³
